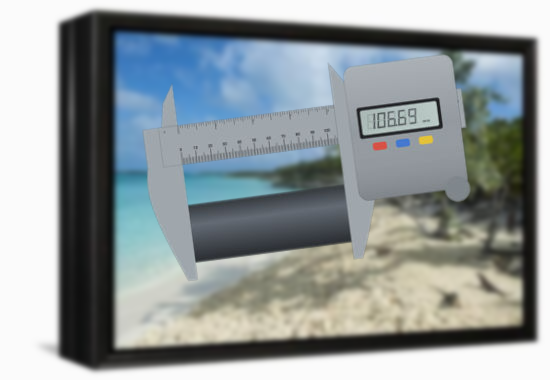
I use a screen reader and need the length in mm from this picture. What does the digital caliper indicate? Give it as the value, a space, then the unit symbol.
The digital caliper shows 106.69 mm
